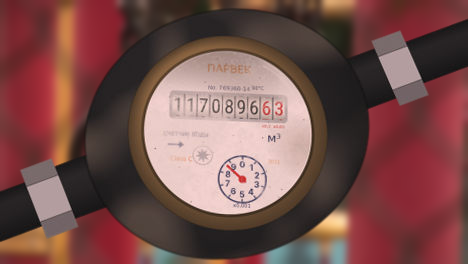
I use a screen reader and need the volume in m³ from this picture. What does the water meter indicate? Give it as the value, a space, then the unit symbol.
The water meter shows 1170896.638 m³
